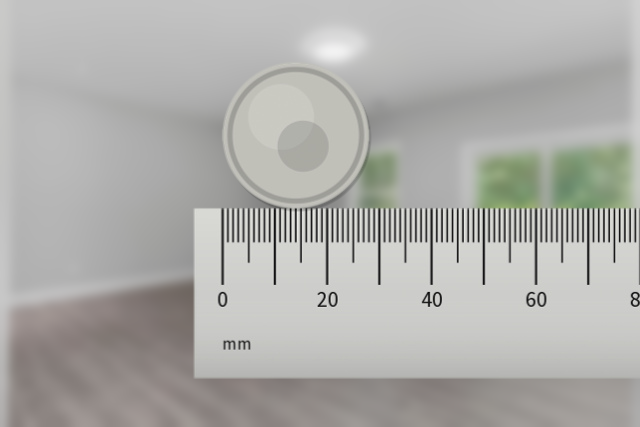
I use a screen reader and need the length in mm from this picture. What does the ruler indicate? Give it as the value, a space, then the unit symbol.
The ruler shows 28 mm
